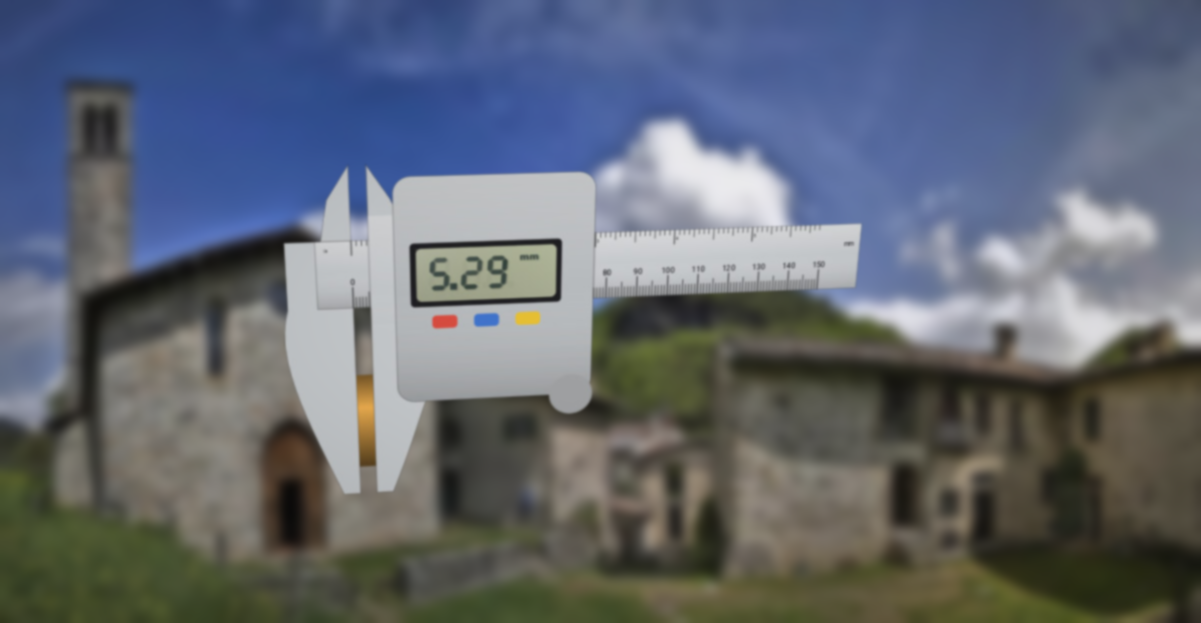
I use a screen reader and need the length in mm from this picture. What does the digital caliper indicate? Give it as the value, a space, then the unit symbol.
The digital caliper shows 5.29 mm
